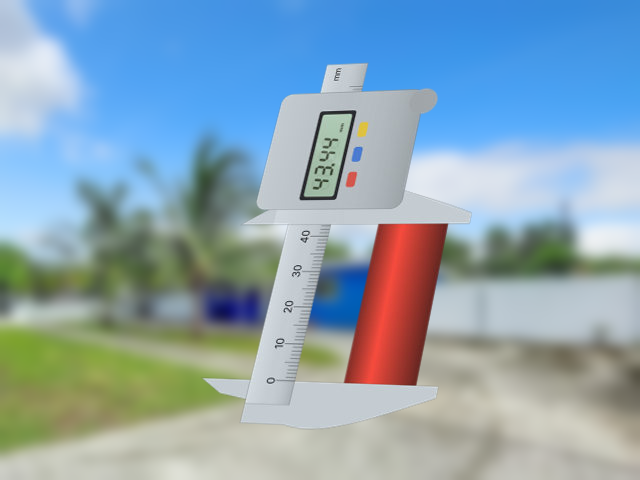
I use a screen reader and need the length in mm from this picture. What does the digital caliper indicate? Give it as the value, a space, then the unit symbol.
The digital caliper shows 43.44 mm
